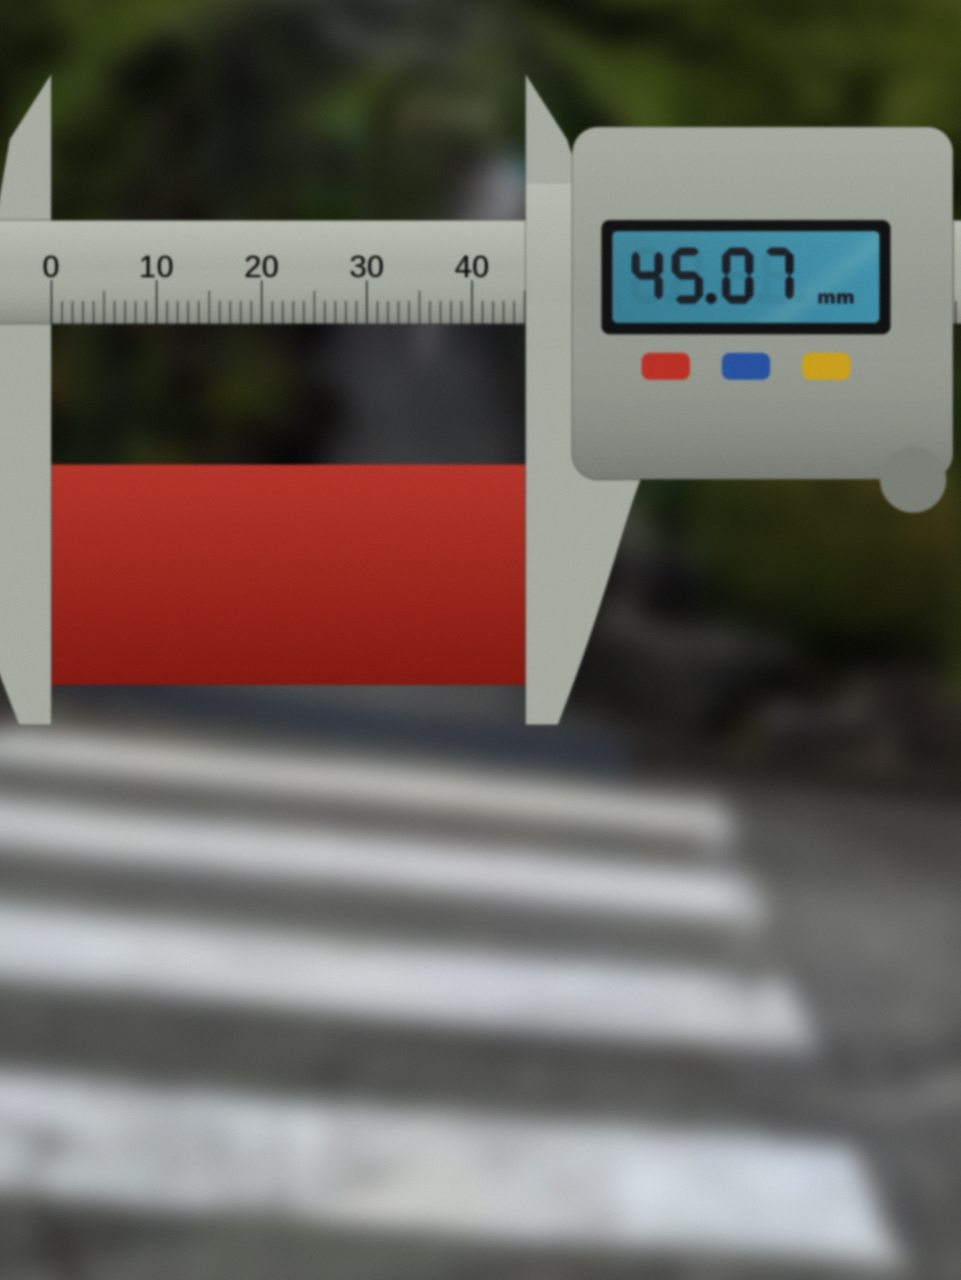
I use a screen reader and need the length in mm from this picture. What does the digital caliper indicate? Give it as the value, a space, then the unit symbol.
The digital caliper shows 45.07 mm
